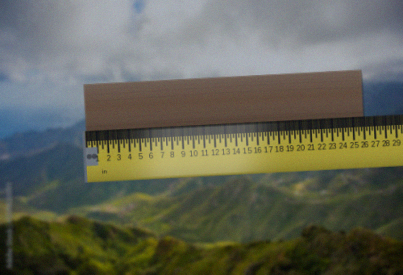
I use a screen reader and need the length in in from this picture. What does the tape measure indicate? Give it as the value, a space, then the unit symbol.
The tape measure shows 26 in
